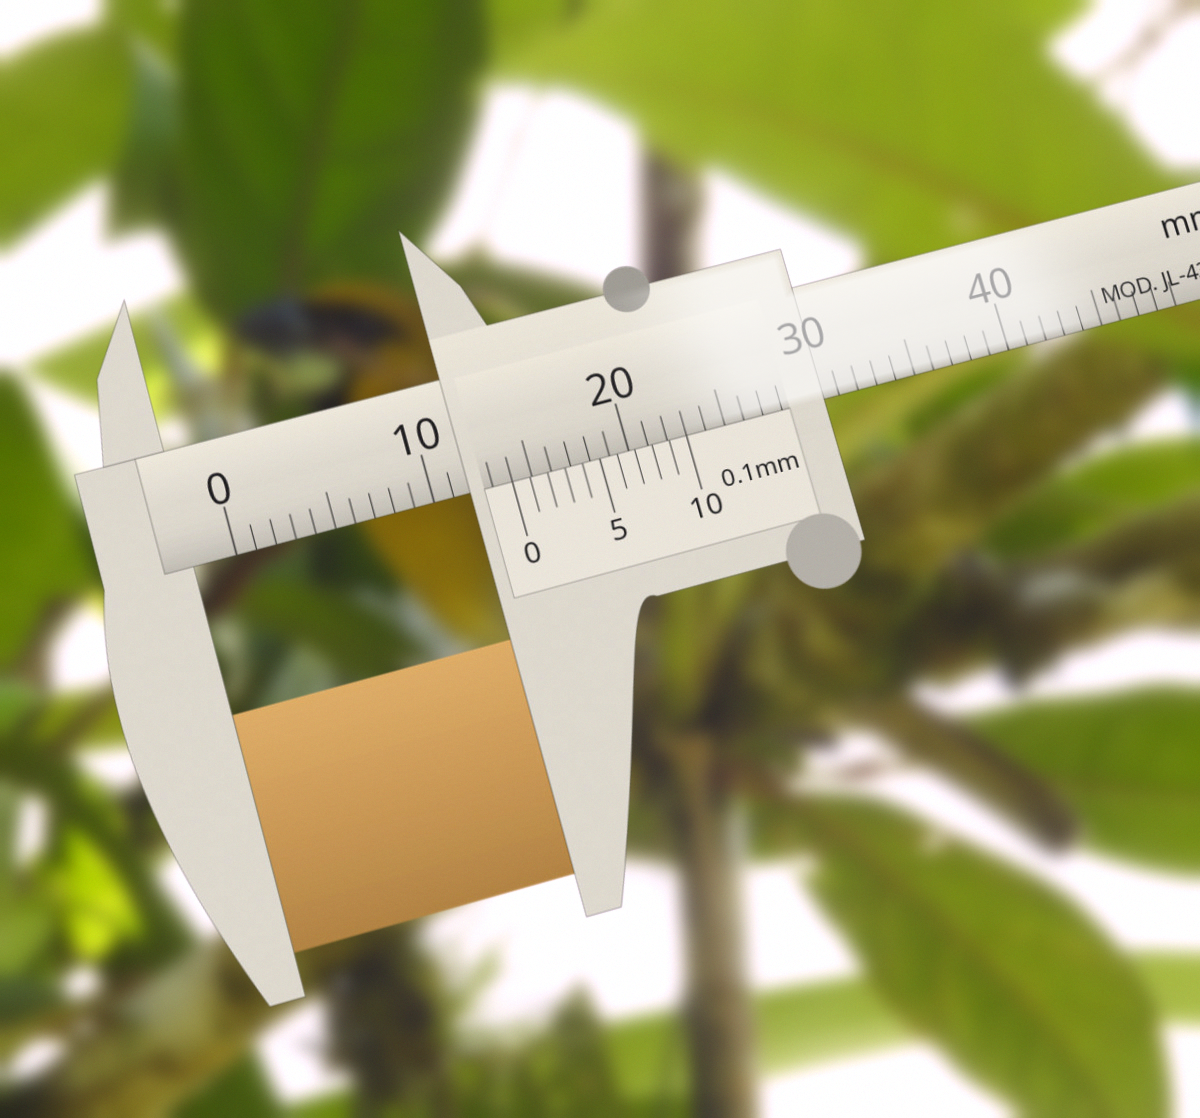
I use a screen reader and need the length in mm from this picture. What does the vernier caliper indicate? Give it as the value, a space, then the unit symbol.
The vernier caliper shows 14.0 mm
